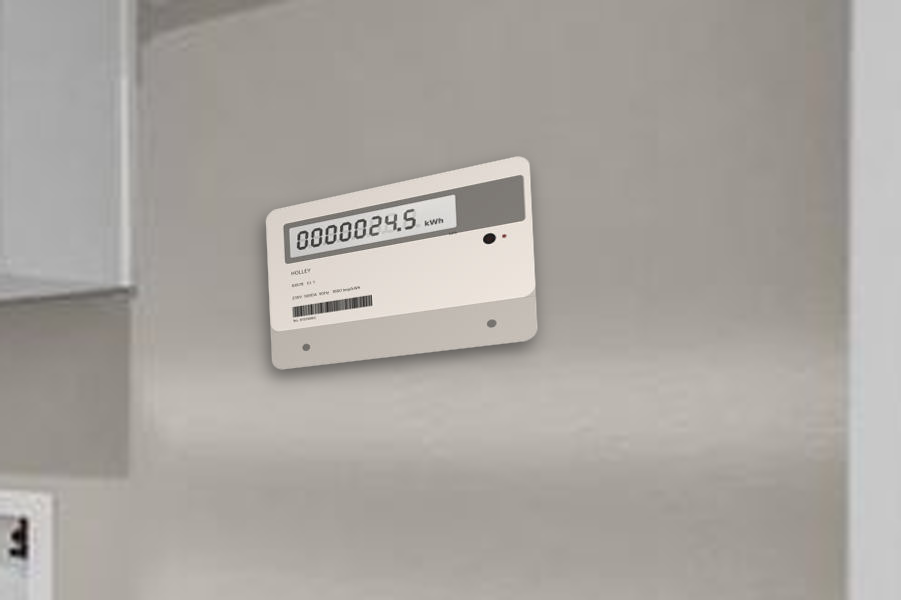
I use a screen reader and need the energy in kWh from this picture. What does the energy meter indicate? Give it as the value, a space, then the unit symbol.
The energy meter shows 24.5 kWh
